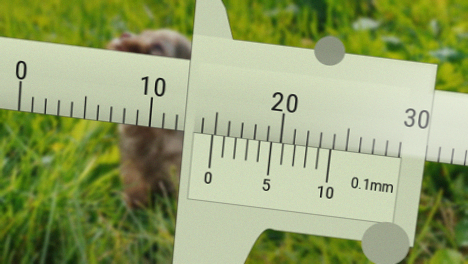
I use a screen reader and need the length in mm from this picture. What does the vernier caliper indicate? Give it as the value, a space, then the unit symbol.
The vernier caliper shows 14.8 mm
